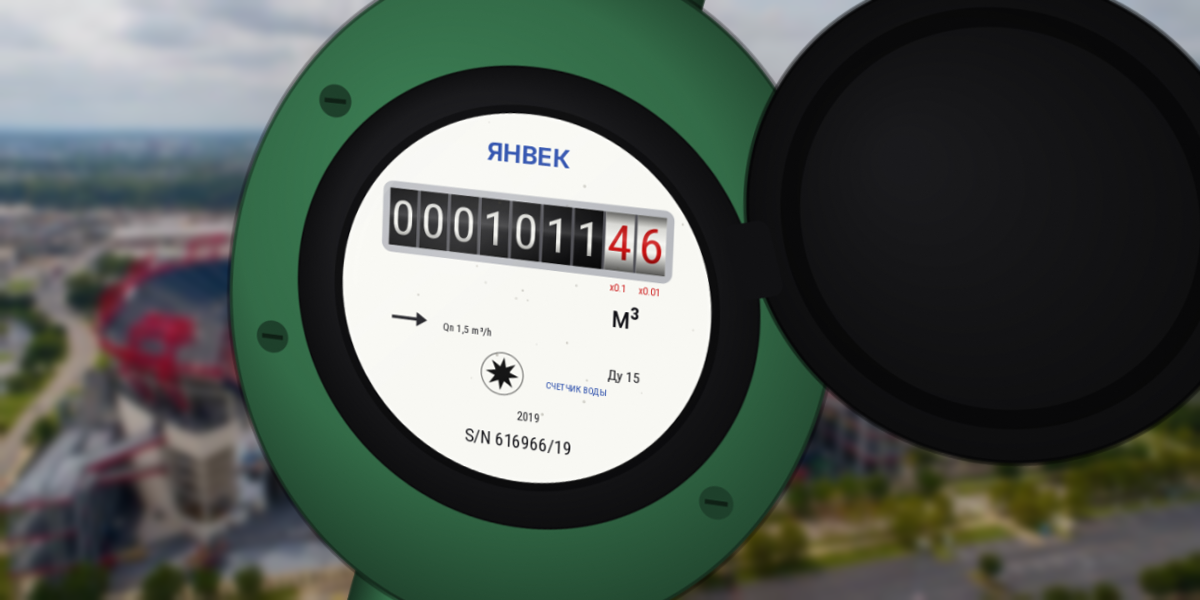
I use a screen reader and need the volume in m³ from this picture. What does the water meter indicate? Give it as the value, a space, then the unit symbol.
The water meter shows 1011.46 m³
